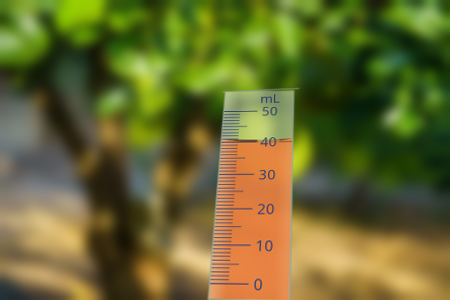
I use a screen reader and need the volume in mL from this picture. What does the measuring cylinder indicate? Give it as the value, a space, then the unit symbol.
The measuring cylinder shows 40 mL
